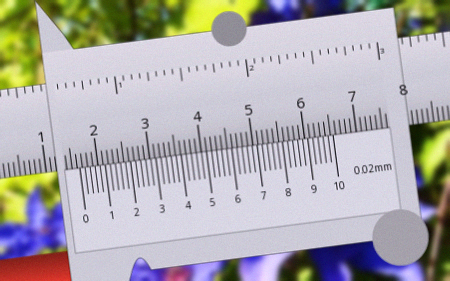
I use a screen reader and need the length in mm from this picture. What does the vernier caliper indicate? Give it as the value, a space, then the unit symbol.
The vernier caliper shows 16.5 mm
